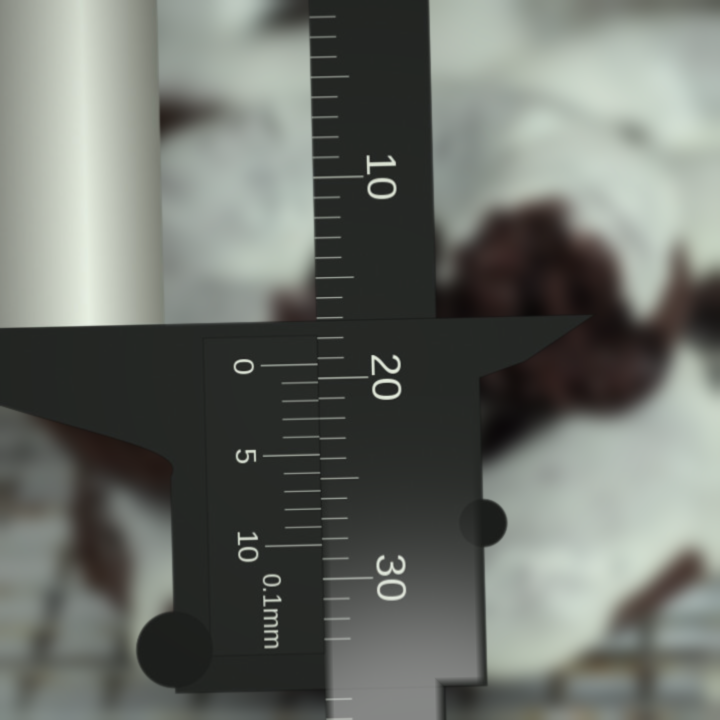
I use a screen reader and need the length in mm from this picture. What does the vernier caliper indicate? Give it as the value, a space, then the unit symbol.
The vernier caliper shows 19.3 mm
